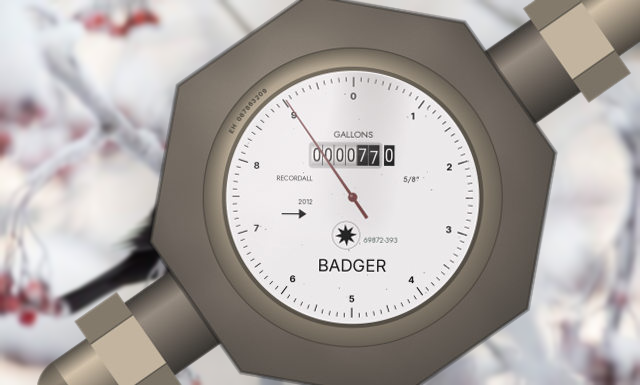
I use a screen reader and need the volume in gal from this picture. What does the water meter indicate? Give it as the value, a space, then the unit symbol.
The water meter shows 769.0 gal
